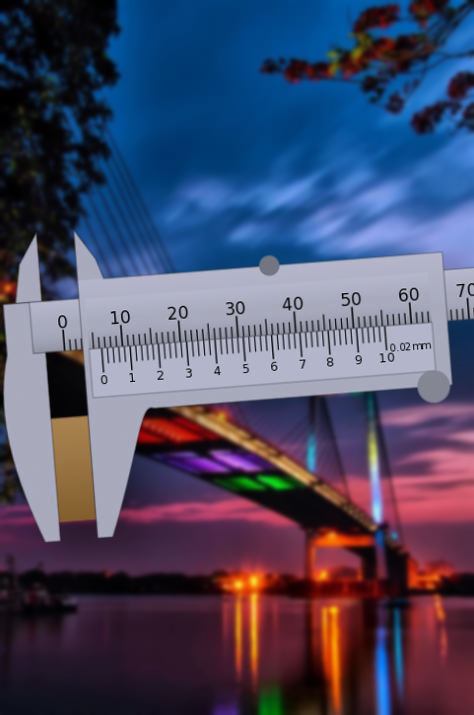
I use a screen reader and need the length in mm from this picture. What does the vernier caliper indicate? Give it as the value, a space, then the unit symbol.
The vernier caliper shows 6.4 mm
